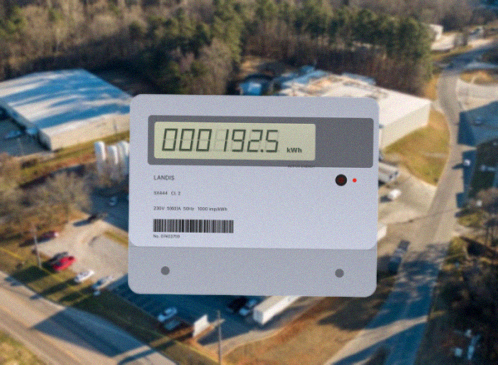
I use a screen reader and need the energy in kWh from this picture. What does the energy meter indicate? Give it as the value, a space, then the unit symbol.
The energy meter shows 192.5 kWh
